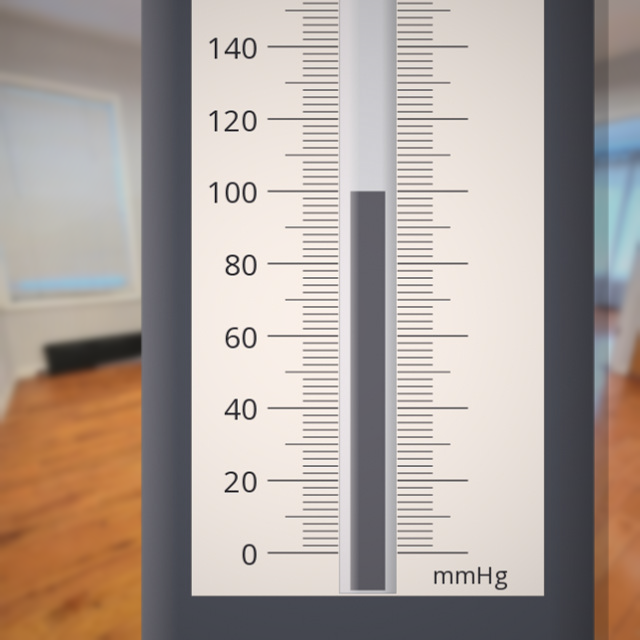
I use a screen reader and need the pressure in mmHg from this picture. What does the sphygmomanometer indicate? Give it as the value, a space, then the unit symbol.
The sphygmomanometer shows 100 mmHg
